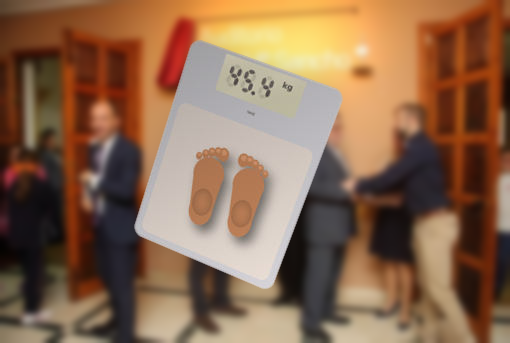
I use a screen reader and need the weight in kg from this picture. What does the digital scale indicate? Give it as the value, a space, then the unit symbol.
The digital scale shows 45.4 kg
